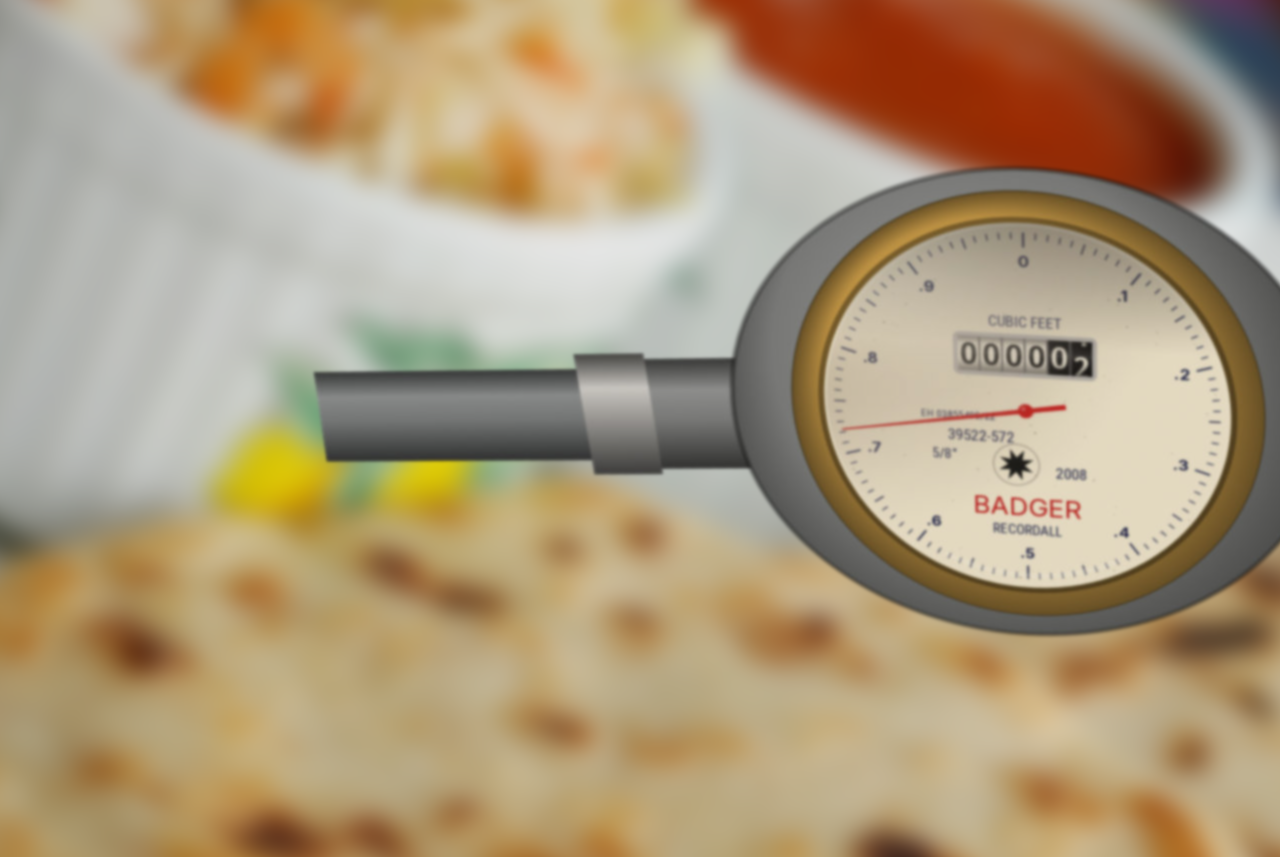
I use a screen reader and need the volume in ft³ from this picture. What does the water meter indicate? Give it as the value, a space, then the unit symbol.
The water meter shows 1.72 ft³
